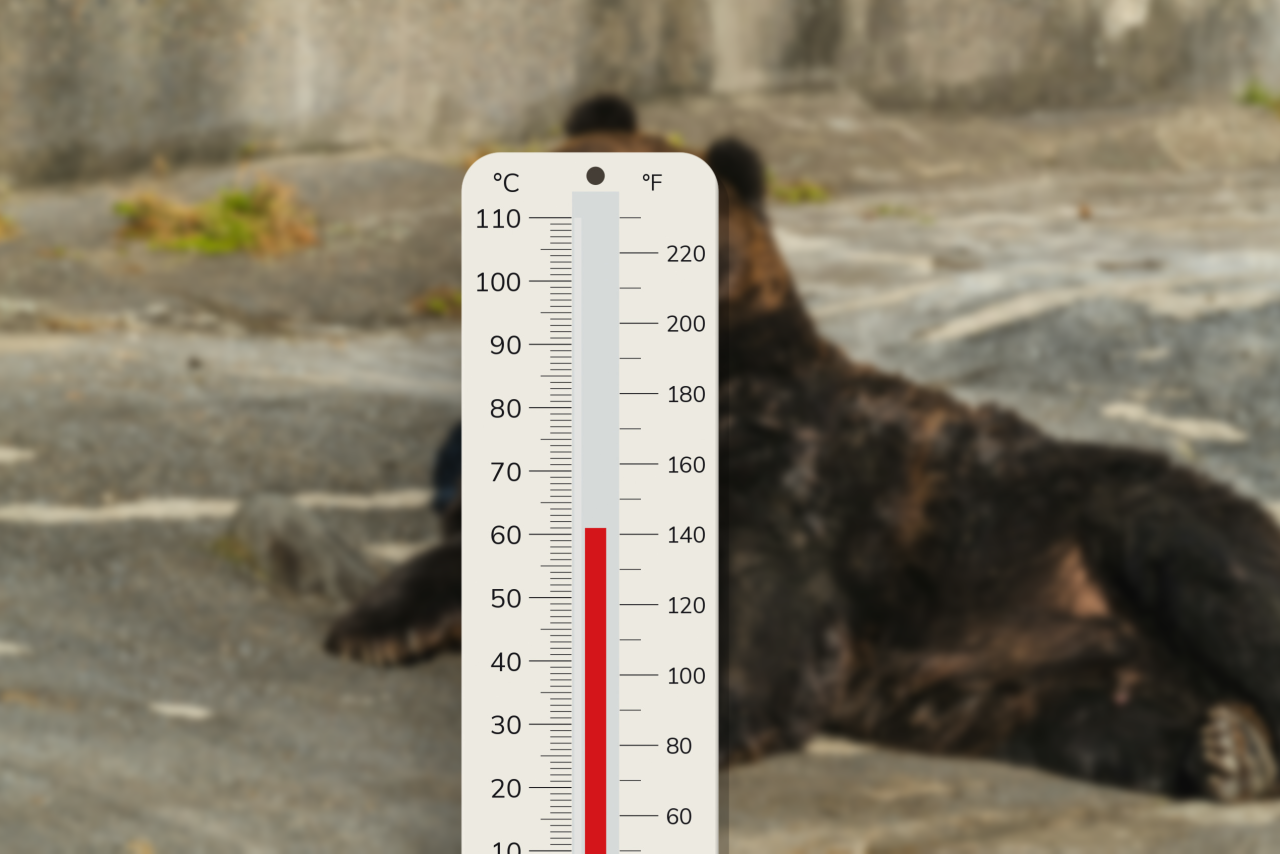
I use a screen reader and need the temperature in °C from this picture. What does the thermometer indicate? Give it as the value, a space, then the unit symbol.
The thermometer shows 61 °C
